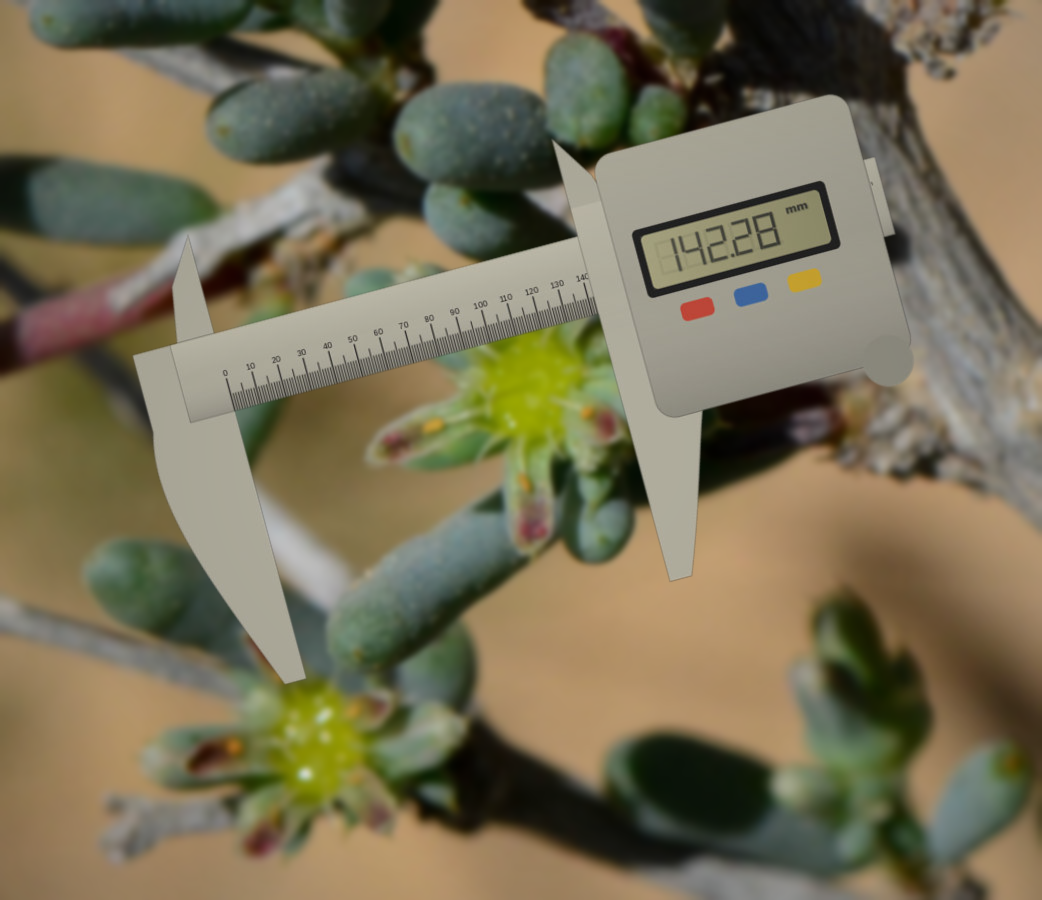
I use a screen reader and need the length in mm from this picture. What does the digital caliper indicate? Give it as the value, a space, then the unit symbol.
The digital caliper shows 142.28 mm
